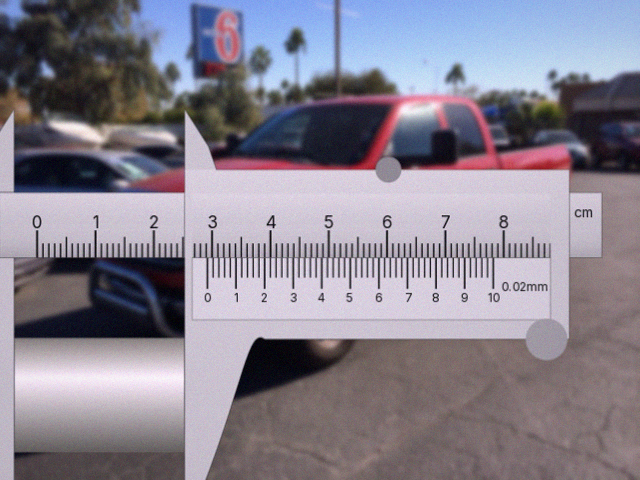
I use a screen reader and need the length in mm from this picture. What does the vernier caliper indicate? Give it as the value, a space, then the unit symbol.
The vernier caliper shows 29.2 mm
